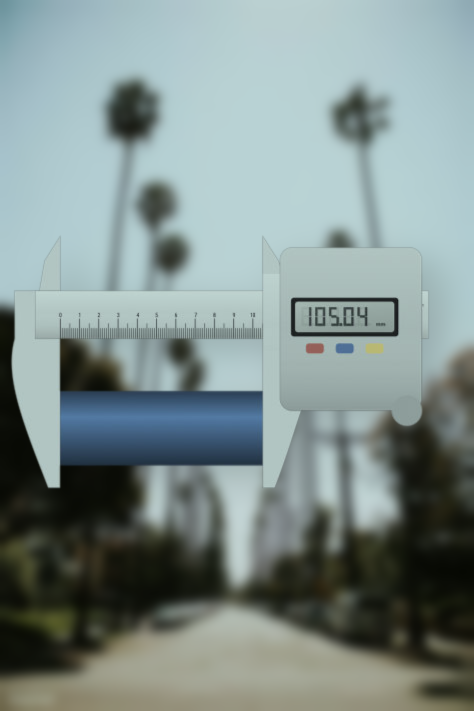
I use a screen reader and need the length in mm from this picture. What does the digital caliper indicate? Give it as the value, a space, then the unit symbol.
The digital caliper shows 105.04 mm
